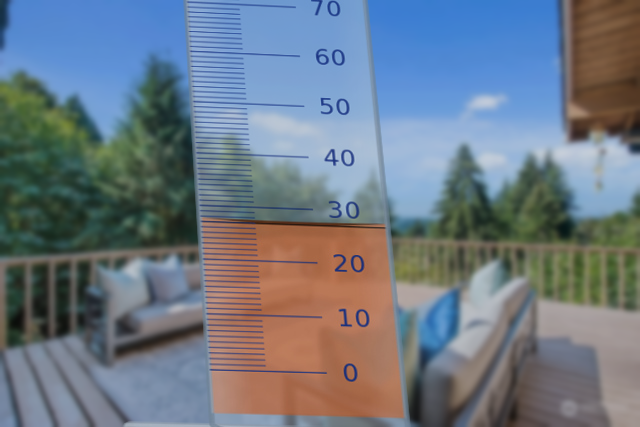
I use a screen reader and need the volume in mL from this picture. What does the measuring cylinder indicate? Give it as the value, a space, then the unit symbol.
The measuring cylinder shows 27 mL
